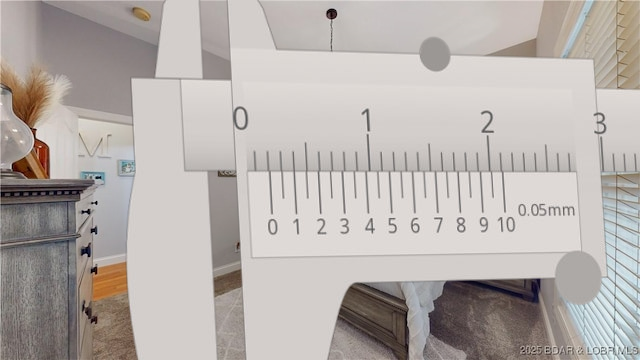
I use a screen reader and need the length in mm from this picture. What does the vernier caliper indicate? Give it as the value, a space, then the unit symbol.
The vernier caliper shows 2.1 mm
